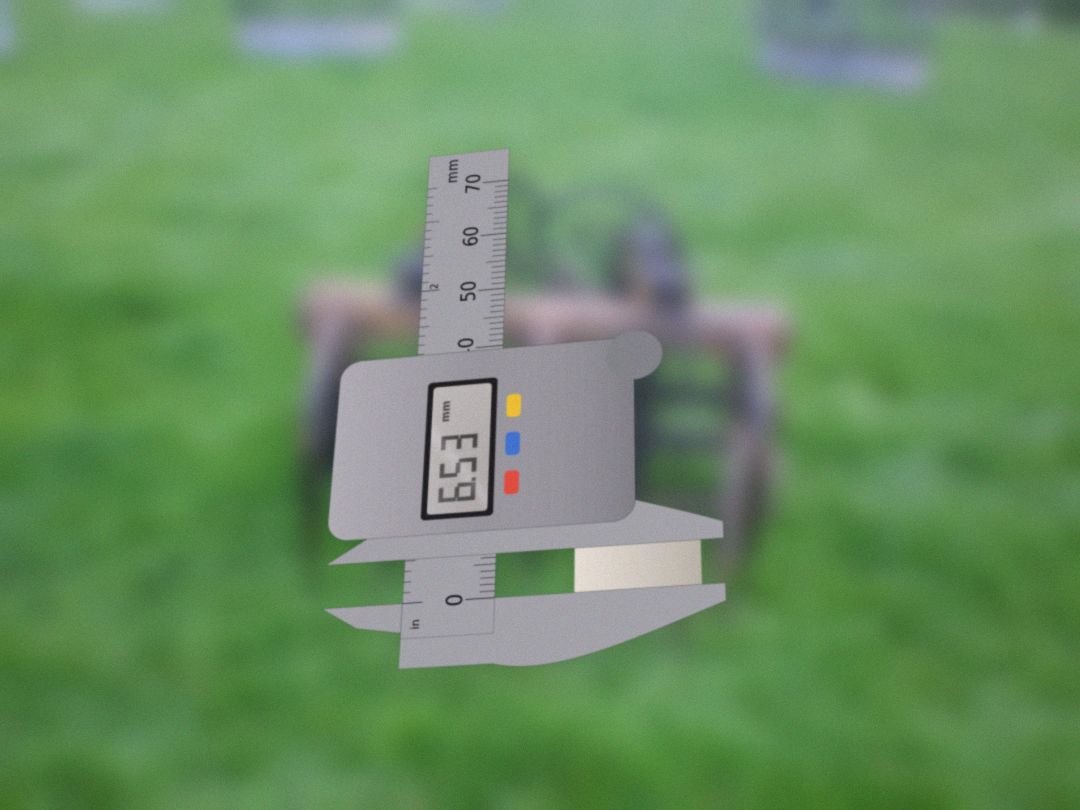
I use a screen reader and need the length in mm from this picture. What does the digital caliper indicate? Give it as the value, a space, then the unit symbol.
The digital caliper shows 6.53 mm
